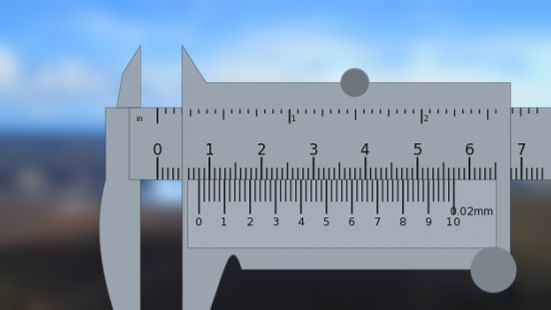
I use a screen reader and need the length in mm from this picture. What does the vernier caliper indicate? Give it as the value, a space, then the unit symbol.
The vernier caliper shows 8.0 mm
